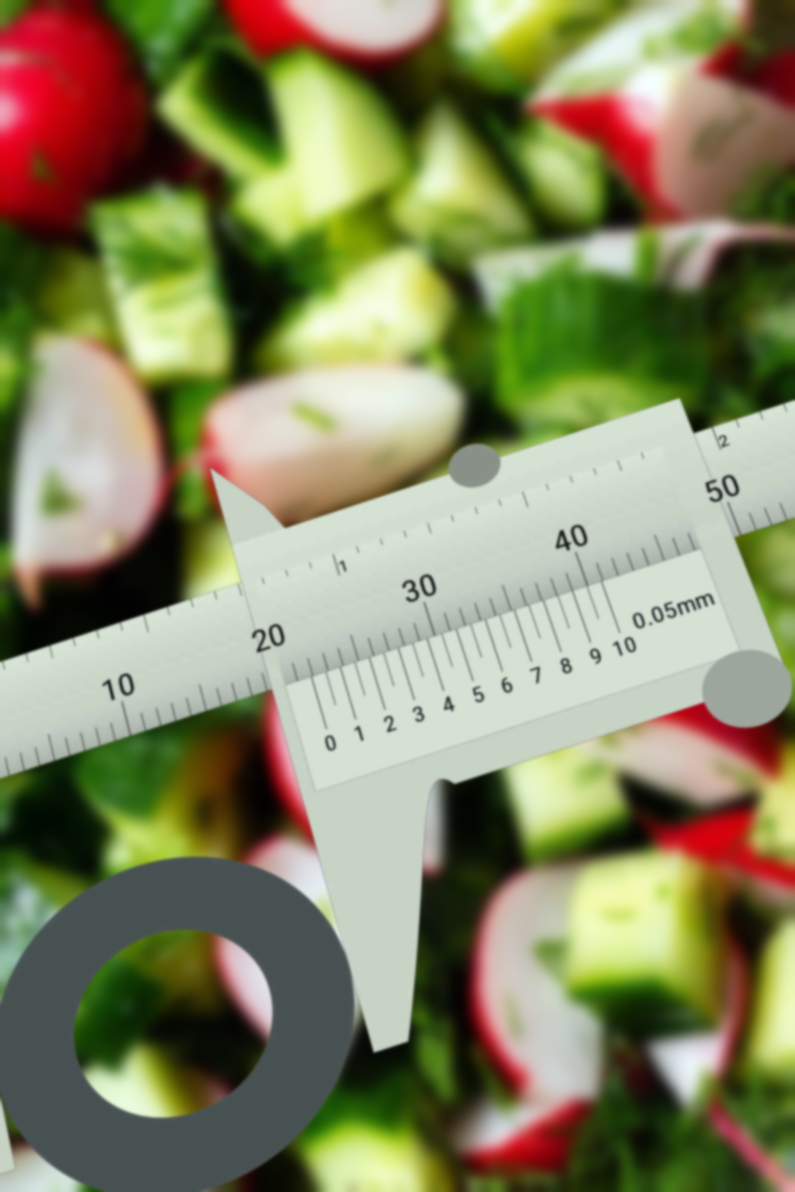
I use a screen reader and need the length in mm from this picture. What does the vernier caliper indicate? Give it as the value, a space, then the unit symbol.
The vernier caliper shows 21.9 mm
